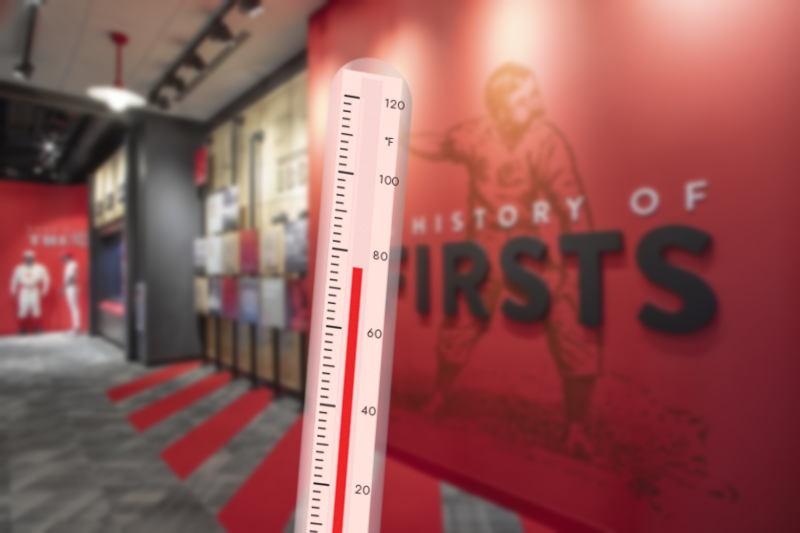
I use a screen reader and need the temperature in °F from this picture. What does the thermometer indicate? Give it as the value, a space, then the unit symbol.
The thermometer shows 76 °F
